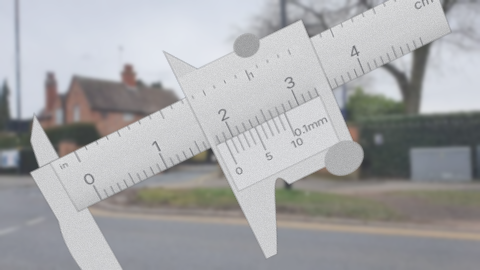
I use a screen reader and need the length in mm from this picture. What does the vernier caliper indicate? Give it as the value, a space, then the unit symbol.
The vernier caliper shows 18.8 mm
